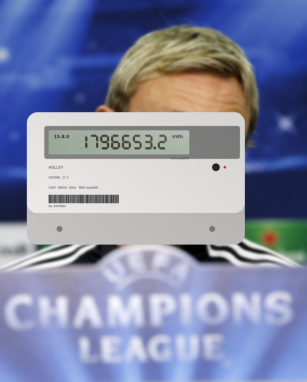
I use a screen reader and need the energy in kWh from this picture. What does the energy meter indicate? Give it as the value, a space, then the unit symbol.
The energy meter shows 1796653.2 kWh
